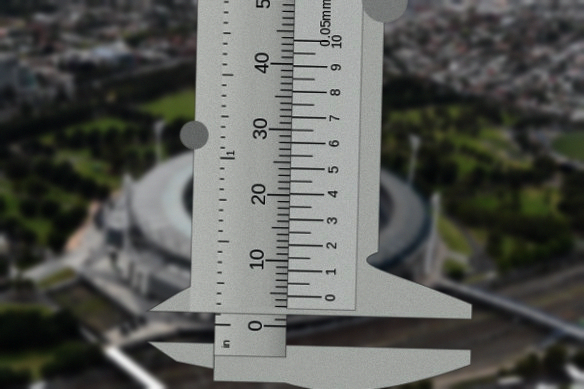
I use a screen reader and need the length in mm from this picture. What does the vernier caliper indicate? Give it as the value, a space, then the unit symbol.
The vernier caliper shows 4.6 mm
